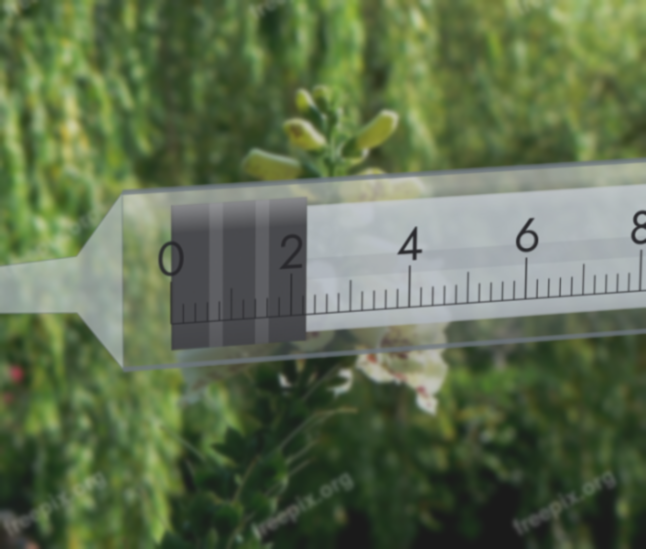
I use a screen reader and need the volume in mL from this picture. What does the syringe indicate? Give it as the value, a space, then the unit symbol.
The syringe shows 0 mL
